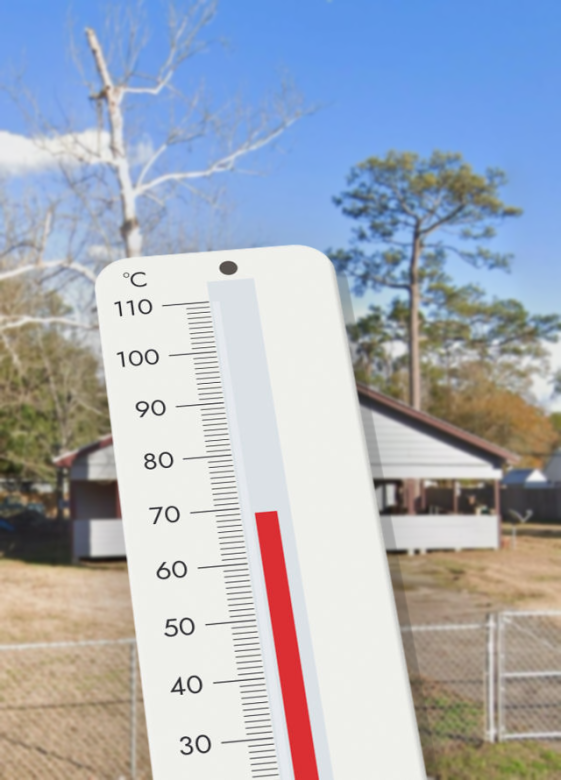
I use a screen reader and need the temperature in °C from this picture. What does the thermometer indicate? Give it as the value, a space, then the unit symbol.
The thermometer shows 69 °C
